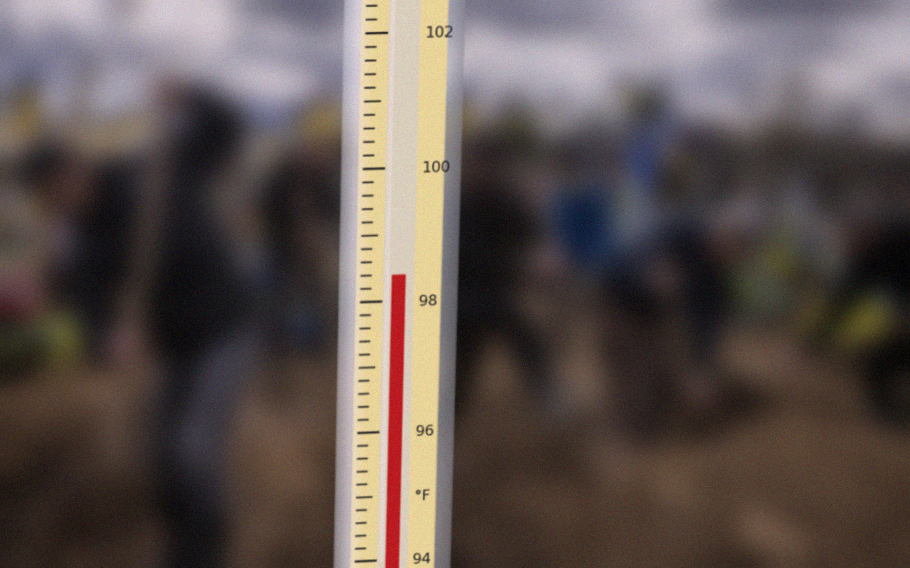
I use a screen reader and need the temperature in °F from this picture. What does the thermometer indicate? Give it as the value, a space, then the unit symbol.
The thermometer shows 98.4 °F
